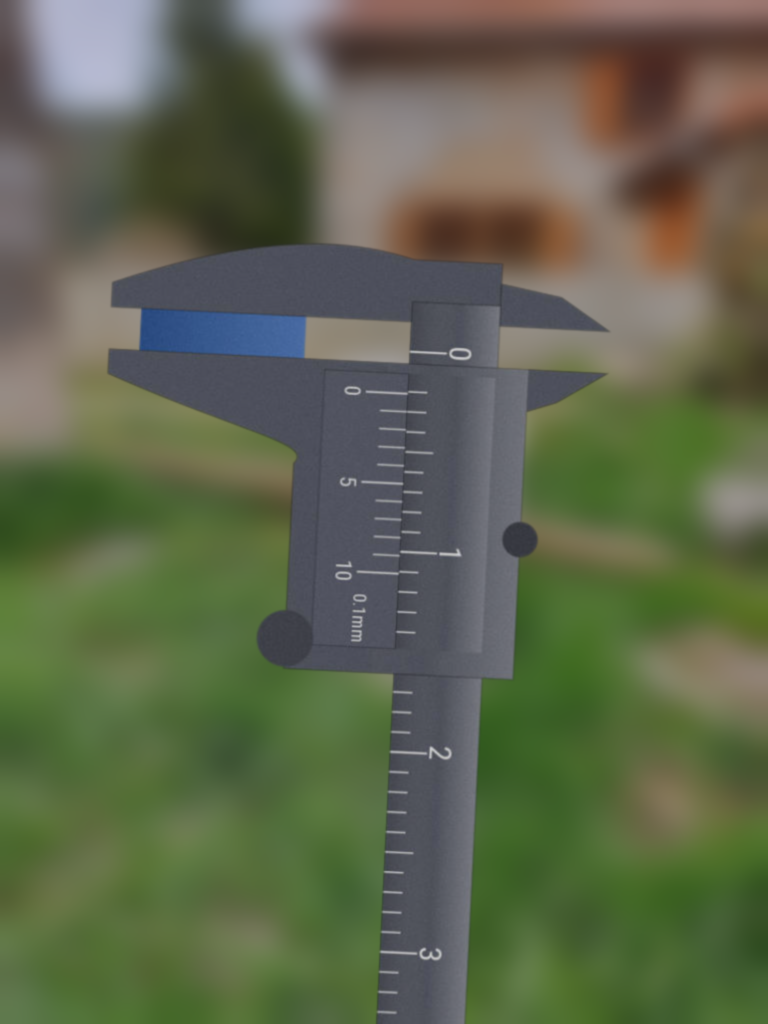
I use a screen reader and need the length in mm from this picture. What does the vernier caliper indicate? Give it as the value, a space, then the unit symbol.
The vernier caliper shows 2.1 mm
